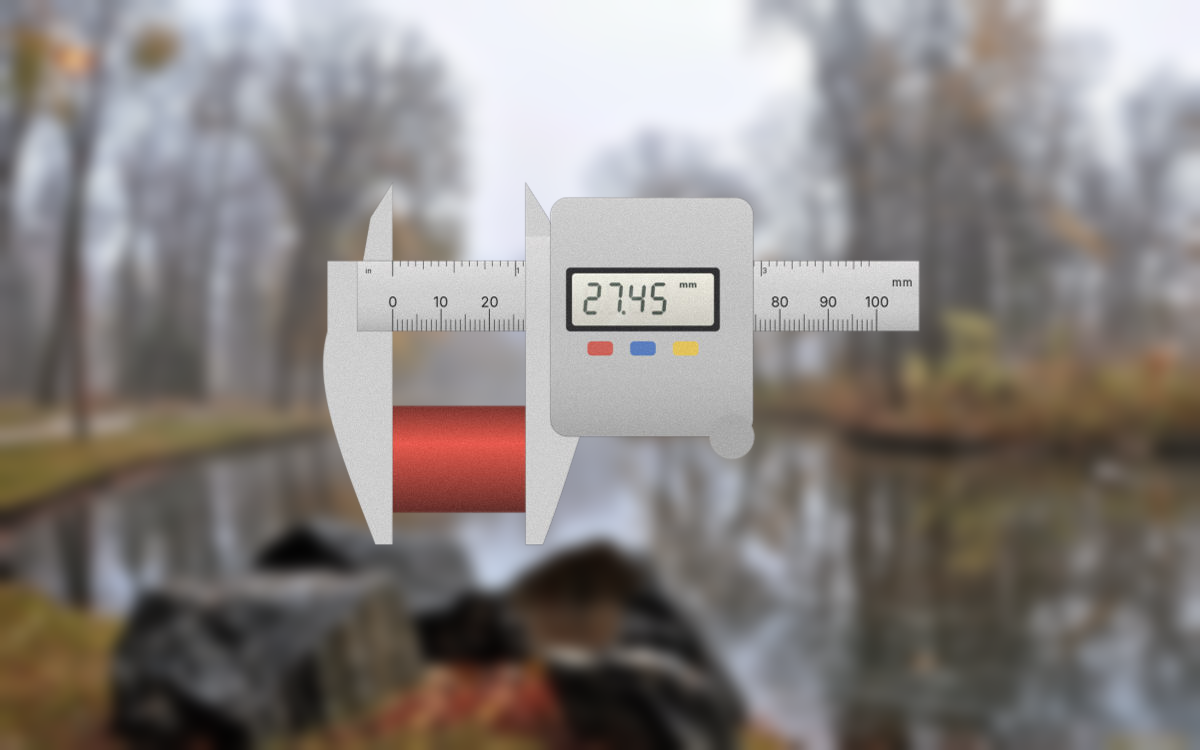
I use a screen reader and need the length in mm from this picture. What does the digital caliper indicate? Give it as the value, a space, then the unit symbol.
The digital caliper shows 27.45 mm
